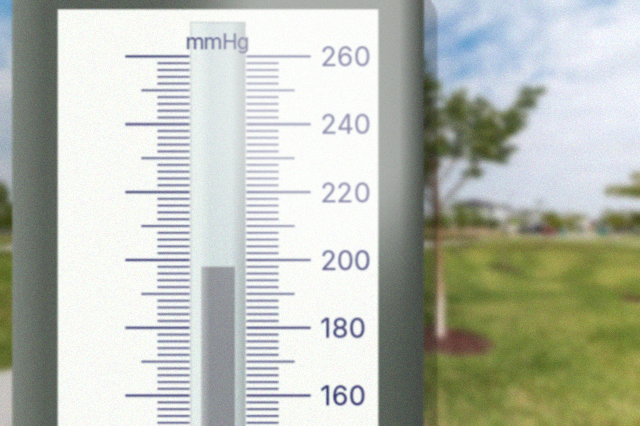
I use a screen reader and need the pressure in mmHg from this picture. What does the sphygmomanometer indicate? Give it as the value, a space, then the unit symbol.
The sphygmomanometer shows 198 mmHg
